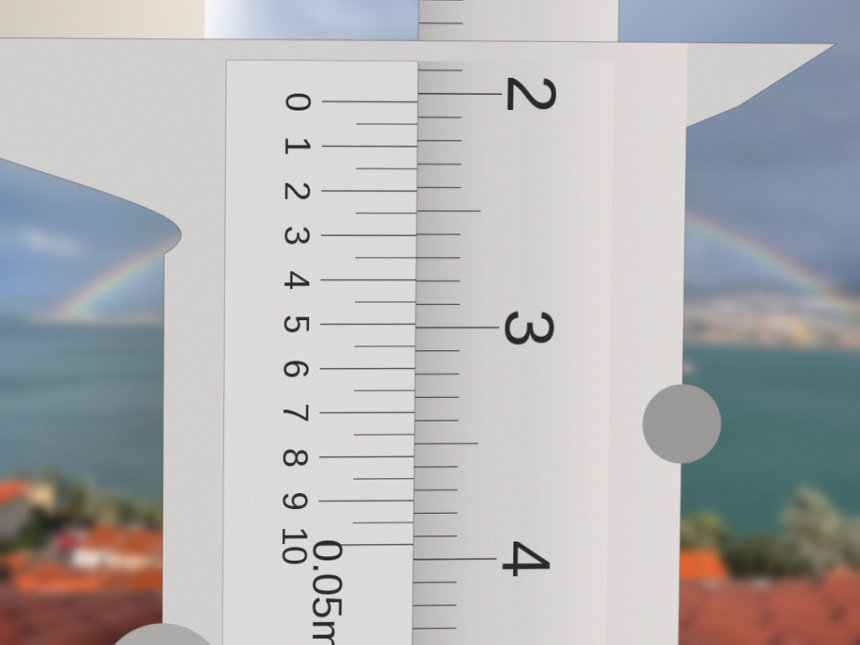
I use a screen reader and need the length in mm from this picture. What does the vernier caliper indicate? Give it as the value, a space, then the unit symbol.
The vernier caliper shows 20.35 mm
